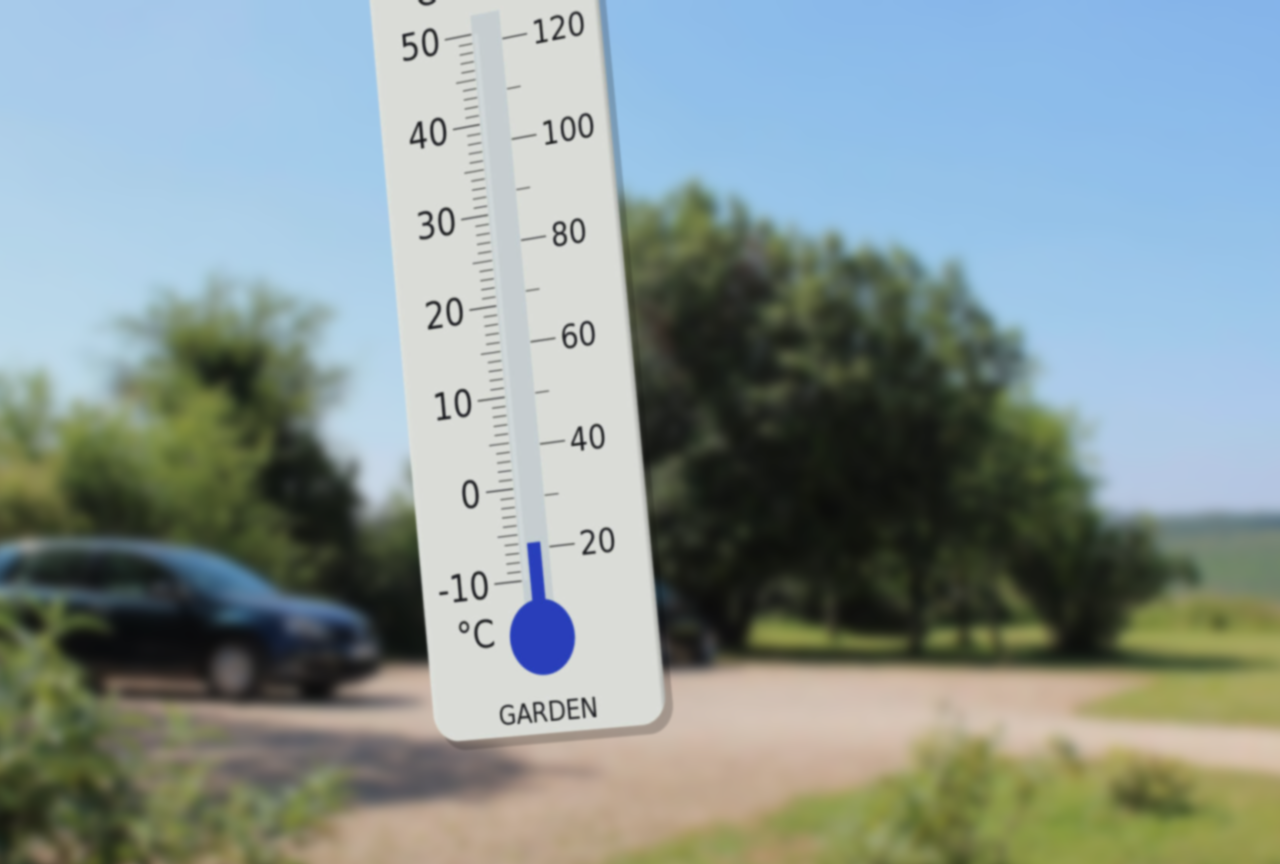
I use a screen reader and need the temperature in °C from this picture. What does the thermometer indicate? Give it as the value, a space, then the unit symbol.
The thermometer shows -6 °C
